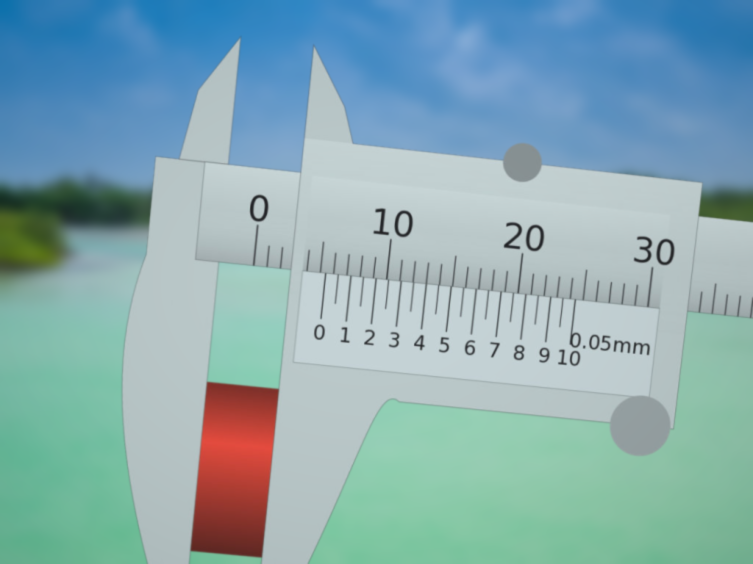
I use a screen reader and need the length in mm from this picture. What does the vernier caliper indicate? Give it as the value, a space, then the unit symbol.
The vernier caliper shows 5.4 mm
